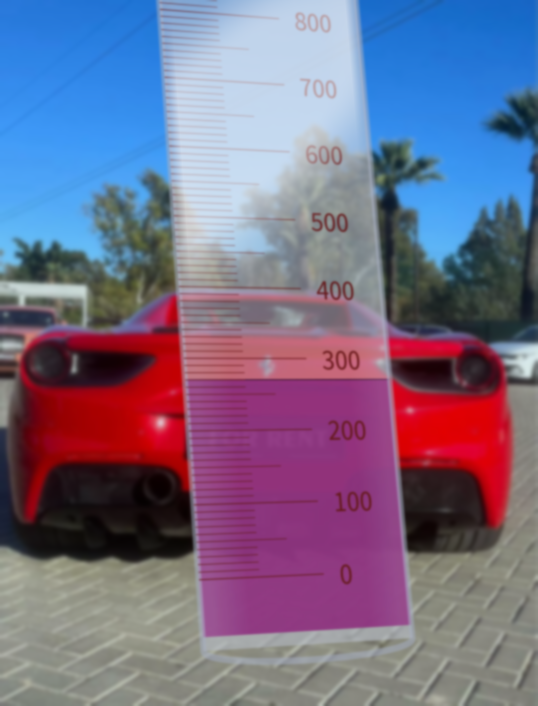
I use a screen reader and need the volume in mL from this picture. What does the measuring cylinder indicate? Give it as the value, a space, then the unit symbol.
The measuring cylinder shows 270 mL
